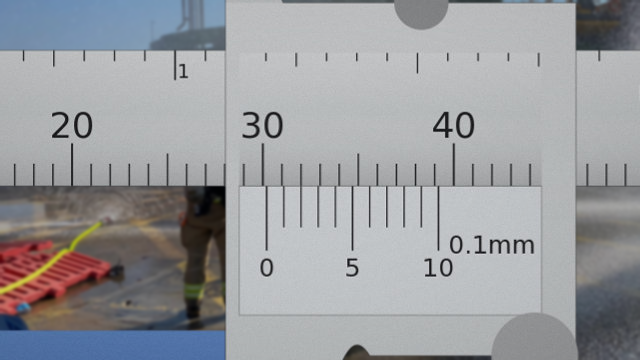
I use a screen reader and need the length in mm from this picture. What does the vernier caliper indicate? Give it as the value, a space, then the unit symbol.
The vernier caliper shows 30.2 mm
